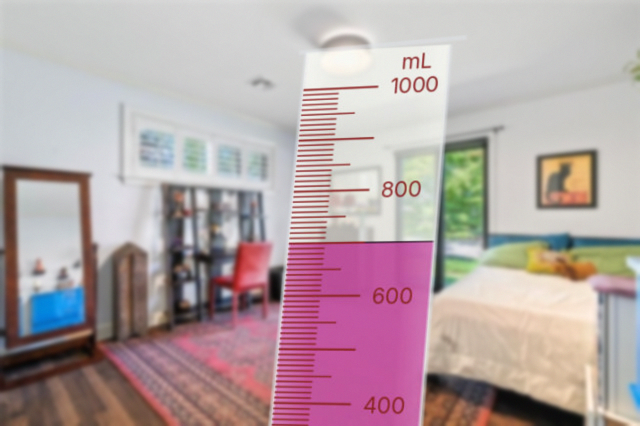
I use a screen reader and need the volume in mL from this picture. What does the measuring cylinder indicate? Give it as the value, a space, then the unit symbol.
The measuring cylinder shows 700 mL
